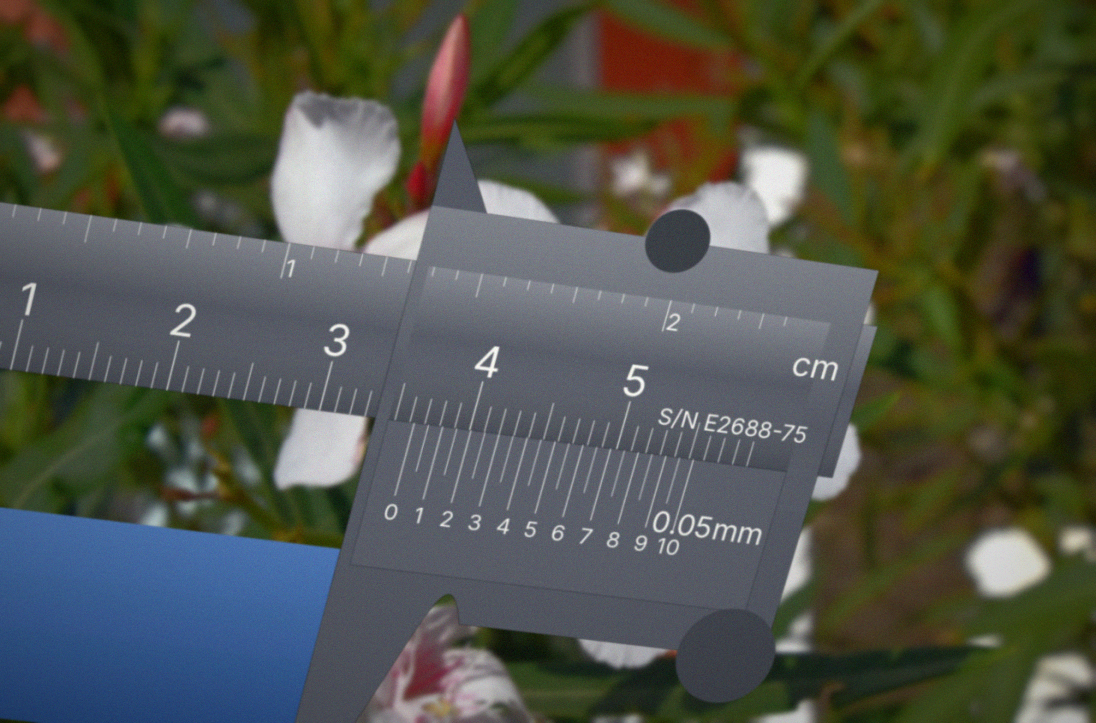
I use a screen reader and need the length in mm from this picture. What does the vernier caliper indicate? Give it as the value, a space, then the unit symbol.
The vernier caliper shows 36.3 mm
